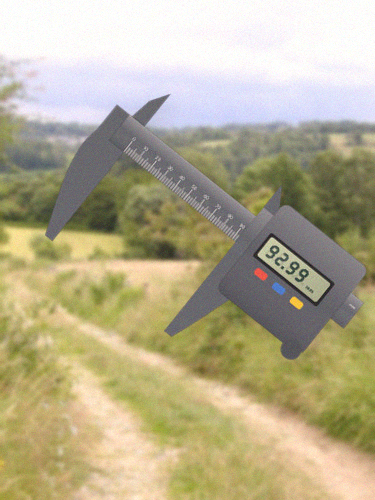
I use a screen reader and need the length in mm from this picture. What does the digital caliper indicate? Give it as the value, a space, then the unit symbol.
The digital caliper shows 92.99 mm
